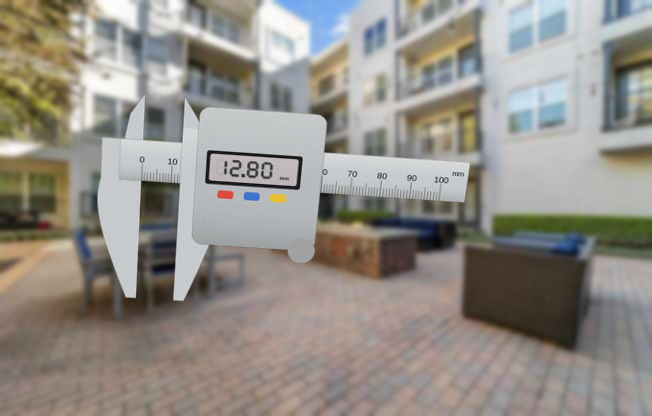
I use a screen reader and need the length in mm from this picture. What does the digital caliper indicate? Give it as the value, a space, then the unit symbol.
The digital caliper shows 12.80 mm
